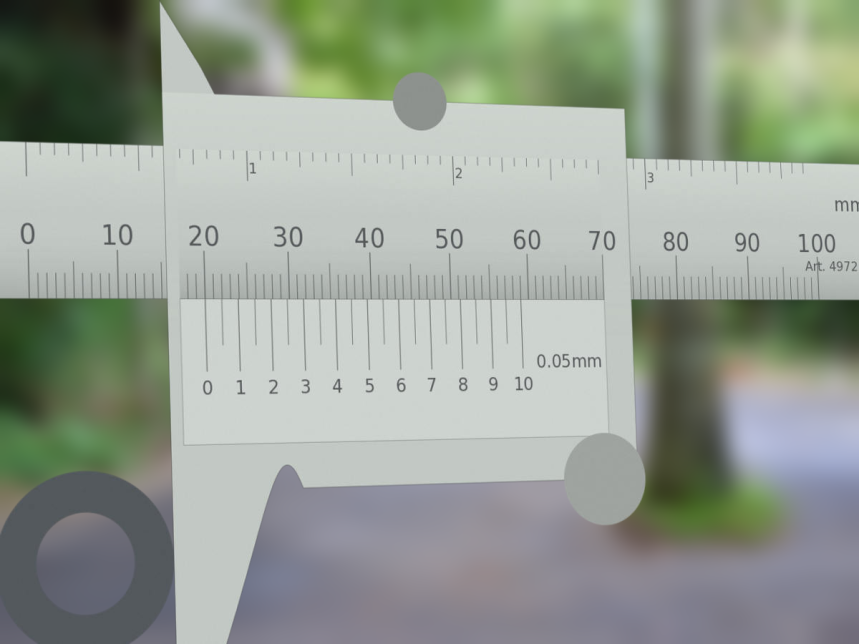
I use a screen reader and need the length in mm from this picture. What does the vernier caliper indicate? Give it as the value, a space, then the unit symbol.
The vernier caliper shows 20.0 mm
